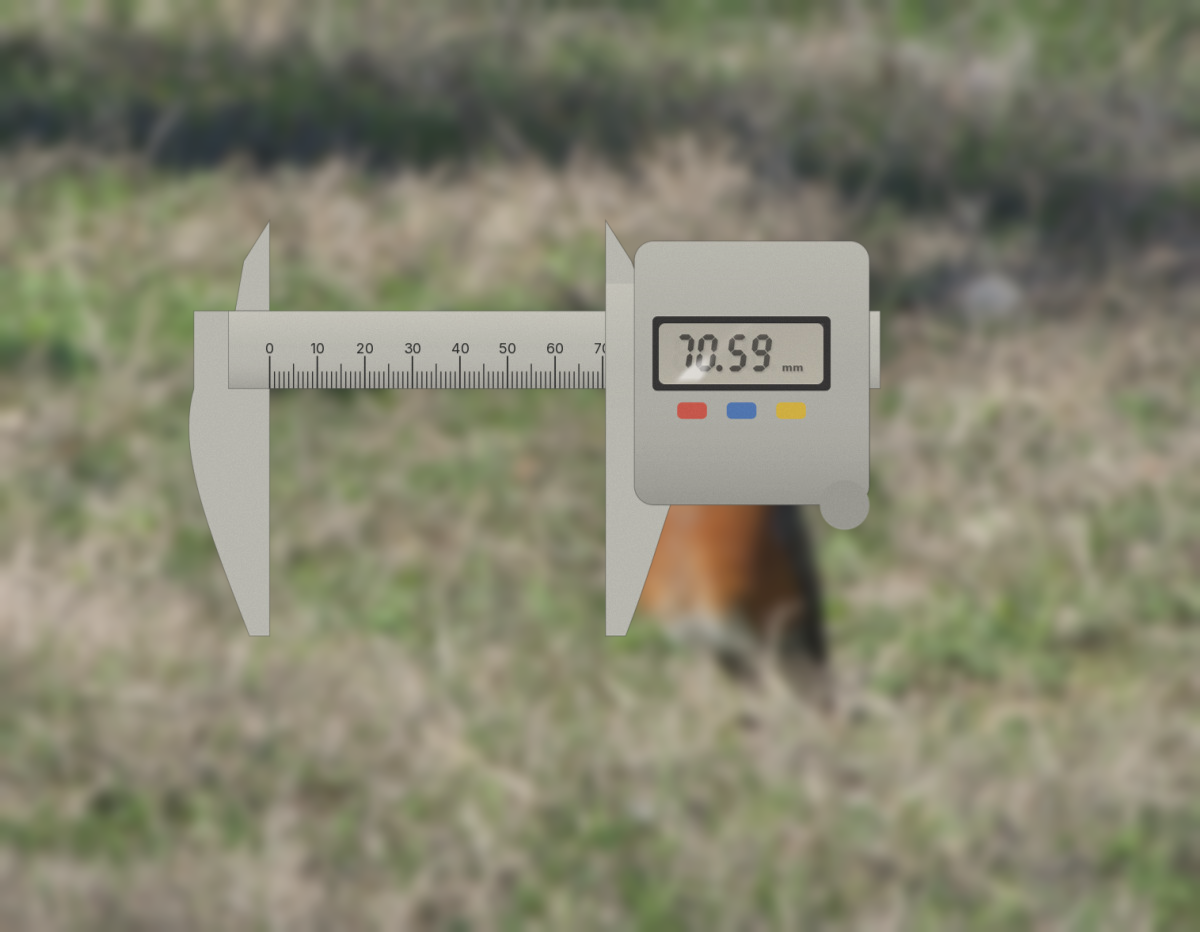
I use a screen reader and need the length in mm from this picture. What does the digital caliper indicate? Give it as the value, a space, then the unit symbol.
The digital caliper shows 70.59 mm
